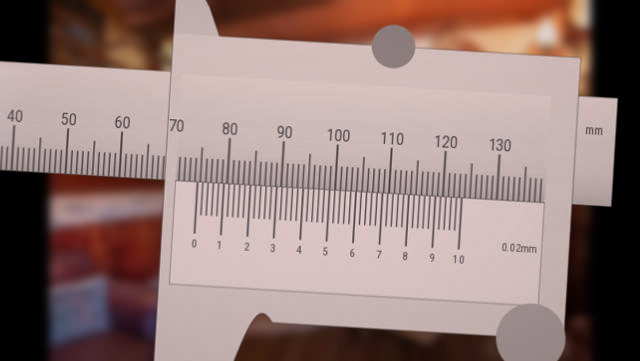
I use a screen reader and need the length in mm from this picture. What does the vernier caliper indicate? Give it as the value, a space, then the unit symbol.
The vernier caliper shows 74.5 mm
